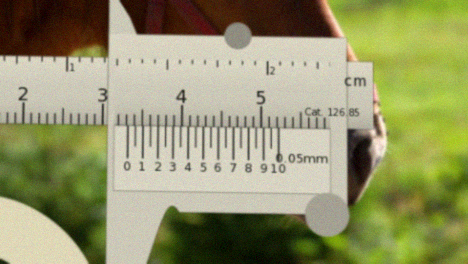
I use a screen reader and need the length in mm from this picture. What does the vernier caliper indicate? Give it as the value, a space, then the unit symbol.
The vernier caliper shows 33.2 mm
